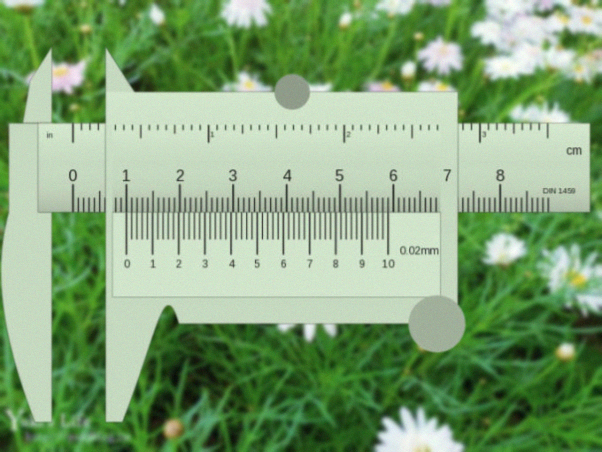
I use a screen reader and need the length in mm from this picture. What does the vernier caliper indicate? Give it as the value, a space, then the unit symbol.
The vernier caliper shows 10.0 mm
